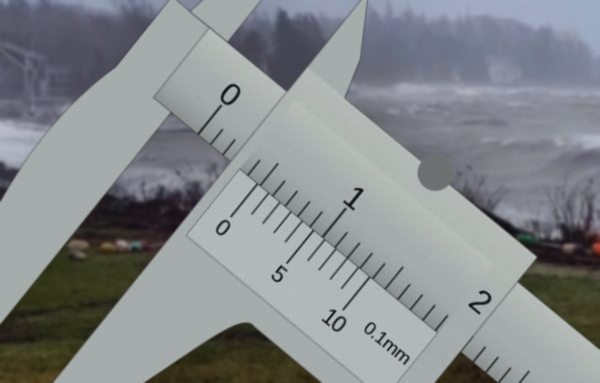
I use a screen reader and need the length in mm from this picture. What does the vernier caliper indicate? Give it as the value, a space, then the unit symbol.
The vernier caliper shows 4.8 mm
